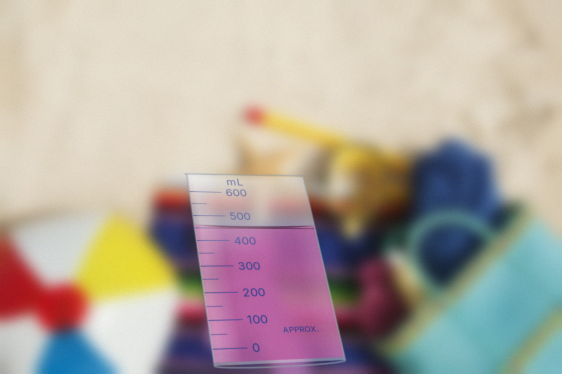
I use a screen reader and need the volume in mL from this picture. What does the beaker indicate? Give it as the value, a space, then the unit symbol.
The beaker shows 450 mL
